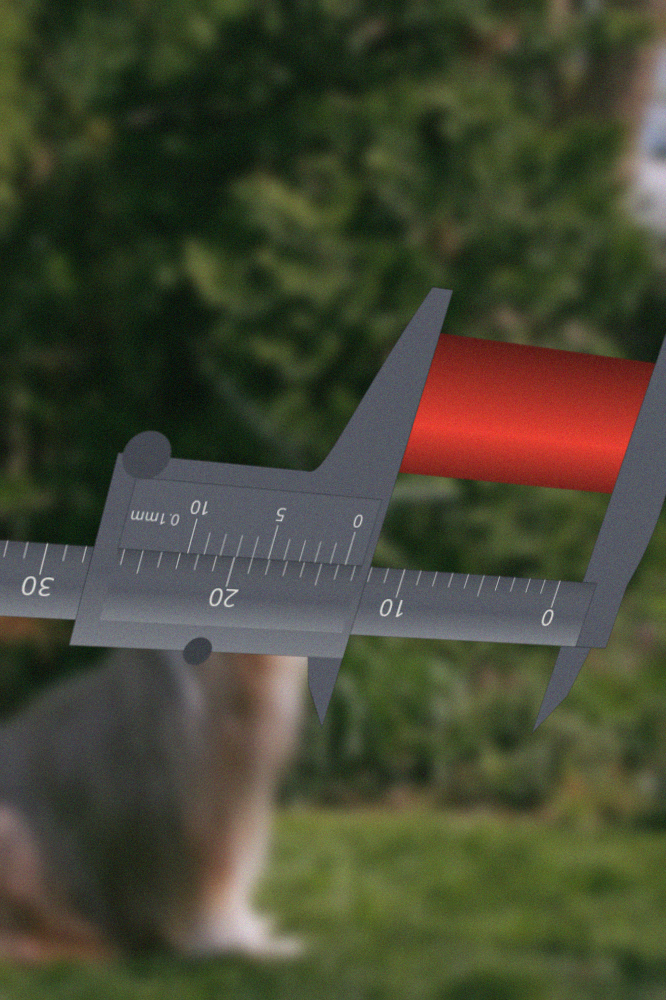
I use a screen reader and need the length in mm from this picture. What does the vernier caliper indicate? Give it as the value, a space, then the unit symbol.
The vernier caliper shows 13.6 mm
